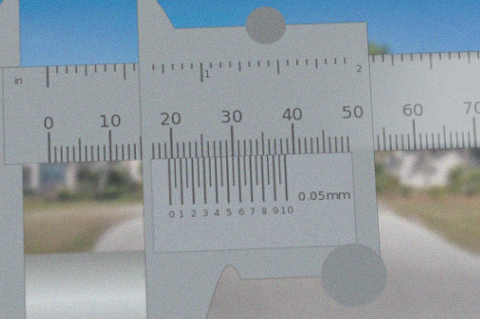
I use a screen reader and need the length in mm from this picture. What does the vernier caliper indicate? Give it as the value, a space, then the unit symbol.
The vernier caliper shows 19.5 mm
